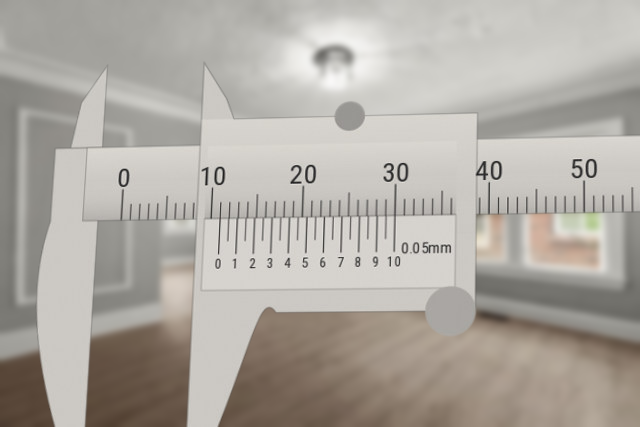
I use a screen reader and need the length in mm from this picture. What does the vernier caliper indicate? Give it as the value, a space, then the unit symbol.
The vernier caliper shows 11.0 mm
